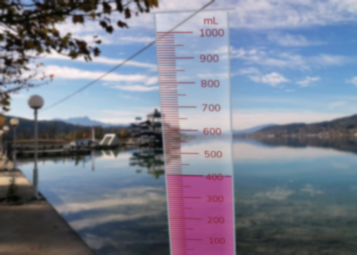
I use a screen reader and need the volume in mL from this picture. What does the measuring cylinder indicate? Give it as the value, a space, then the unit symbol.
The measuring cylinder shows 400 mL
